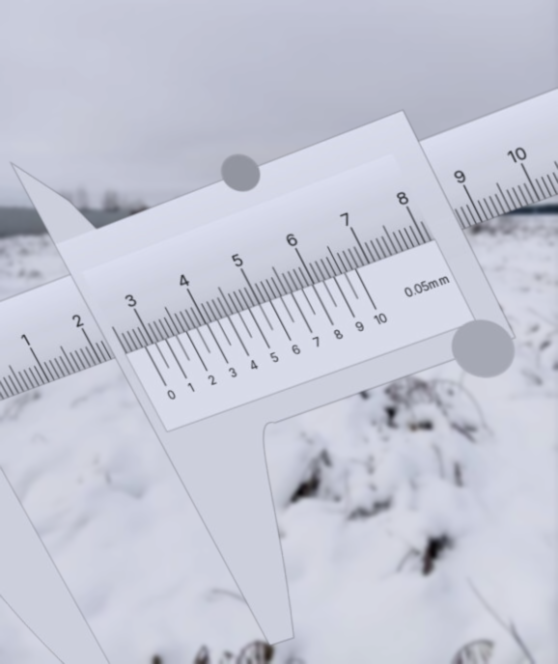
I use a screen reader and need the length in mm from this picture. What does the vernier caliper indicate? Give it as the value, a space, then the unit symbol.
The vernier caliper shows 28.5 mm
